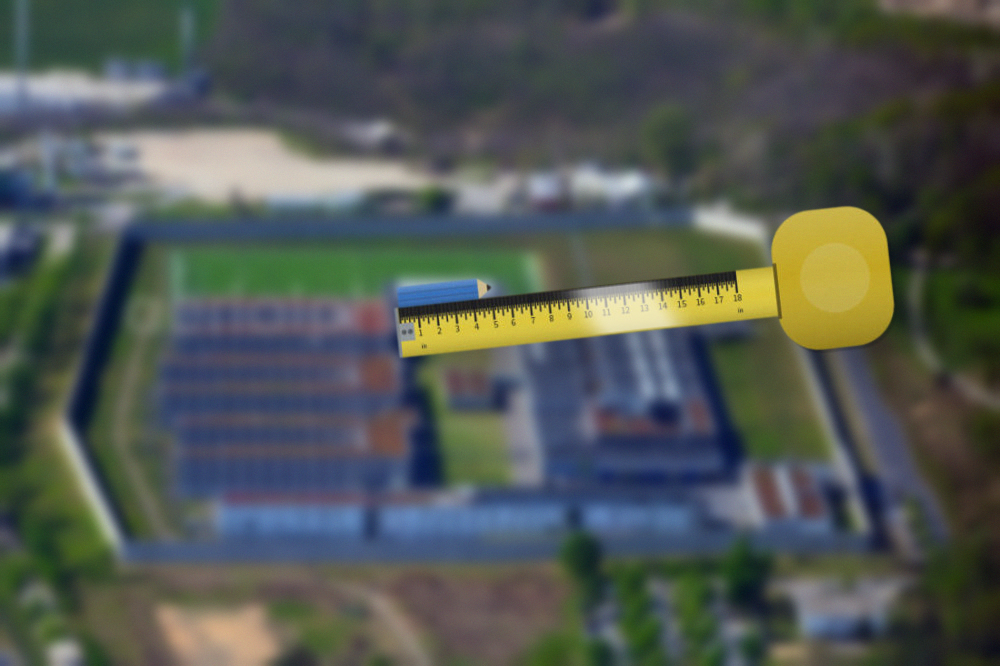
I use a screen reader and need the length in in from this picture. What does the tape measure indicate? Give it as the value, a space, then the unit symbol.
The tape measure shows 5 in
